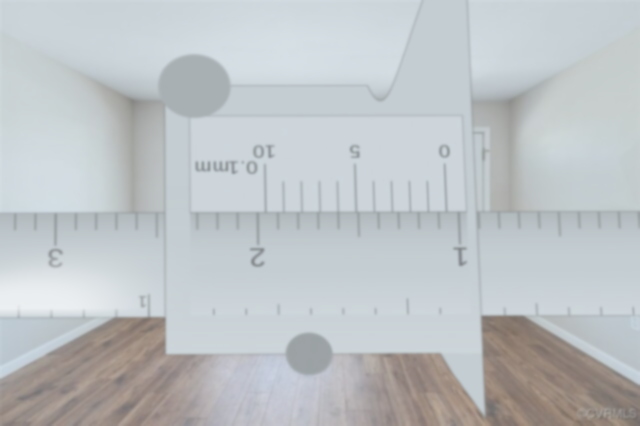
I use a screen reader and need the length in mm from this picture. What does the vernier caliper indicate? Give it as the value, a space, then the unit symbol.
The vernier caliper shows 10.6 mm
